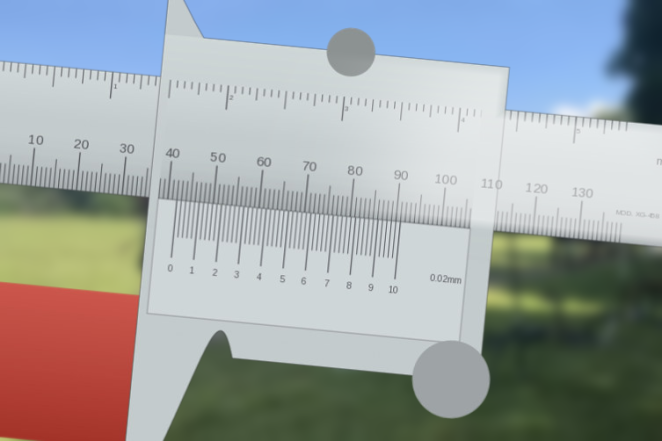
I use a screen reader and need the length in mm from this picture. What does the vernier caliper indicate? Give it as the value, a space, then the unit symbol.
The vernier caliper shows 42.0 mm
